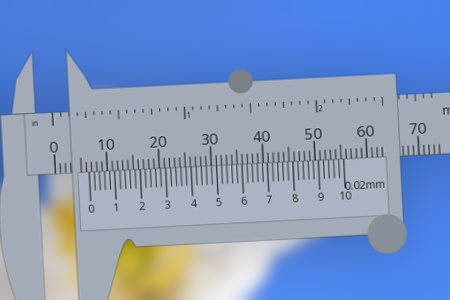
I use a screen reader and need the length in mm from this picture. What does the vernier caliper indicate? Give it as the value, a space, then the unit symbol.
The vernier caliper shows 6.5 mm
